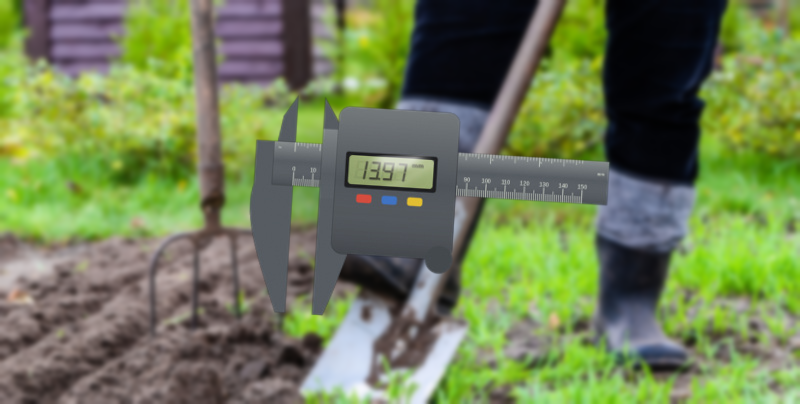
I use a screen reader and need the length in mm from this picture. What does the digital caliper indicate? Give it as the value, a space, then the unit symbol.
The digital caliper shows 13.97 mm
